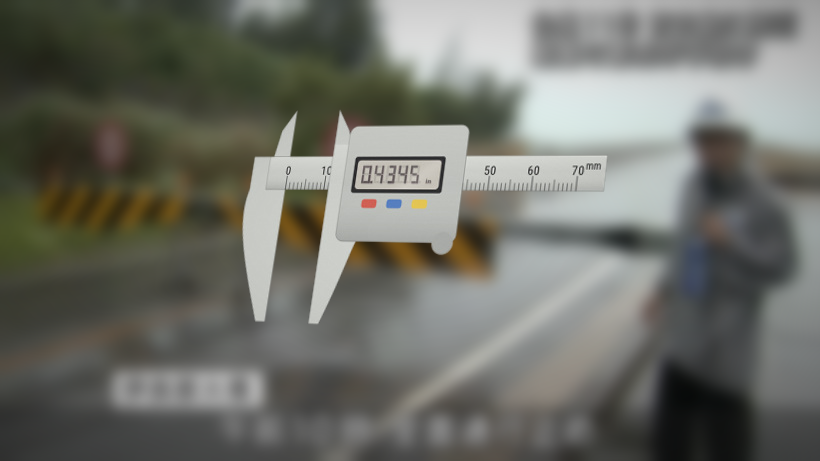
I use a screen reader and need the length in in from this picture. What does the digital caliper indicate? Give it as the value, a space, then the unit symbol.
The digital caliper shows 0.4345 in
